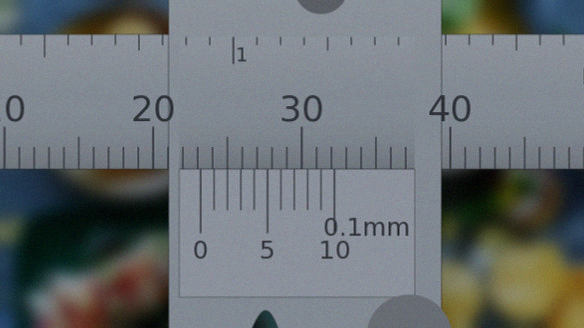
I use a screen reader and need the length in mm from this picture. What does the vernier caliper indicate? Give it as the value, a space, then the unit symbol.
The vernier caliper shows 23.2 mm
